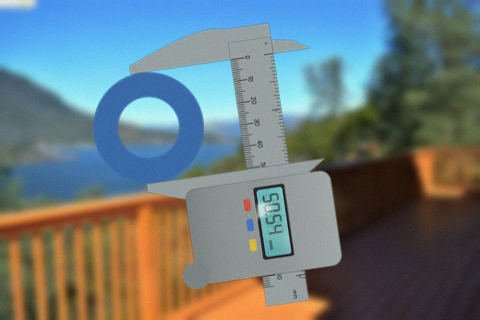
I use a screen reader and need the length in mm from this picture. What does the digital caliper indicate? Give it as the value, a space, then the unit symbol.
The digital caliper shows 50.54 mm
